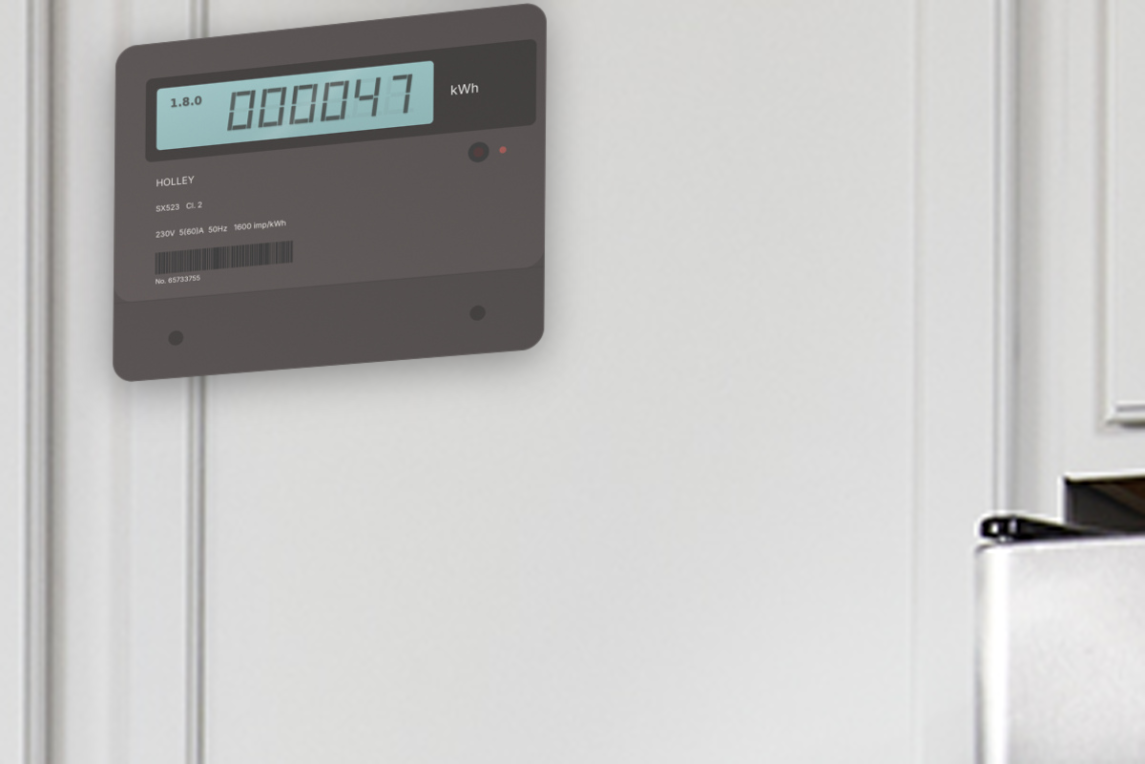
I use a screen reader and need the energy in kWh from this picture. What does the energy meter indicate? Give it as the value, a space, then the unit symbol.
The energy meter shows 47 kWh
